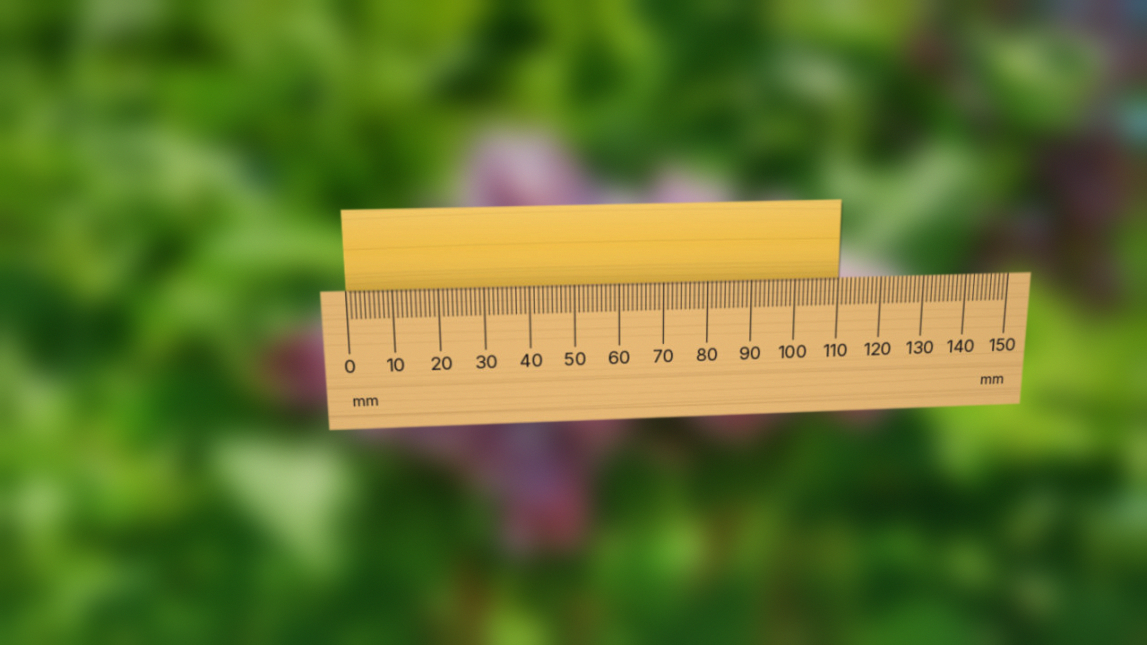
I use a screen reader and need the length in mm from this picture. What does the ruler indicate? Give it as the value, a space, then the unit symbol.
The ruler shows 110 mm
